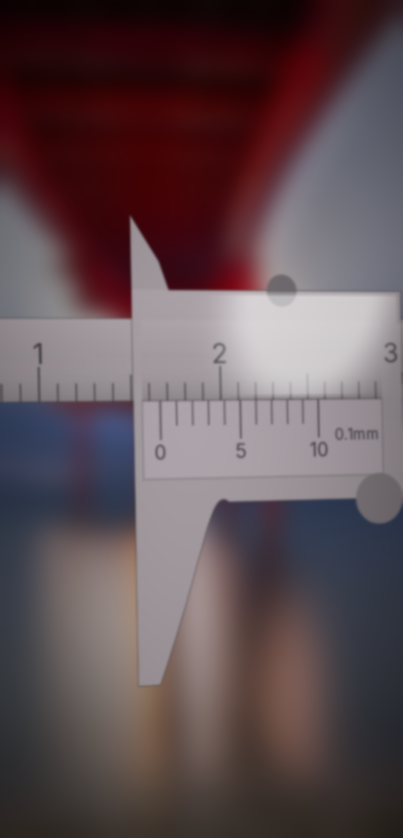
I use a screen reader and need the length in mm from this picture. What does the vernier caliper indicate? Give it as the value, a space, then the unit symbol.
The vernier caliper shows 16.6 mm
